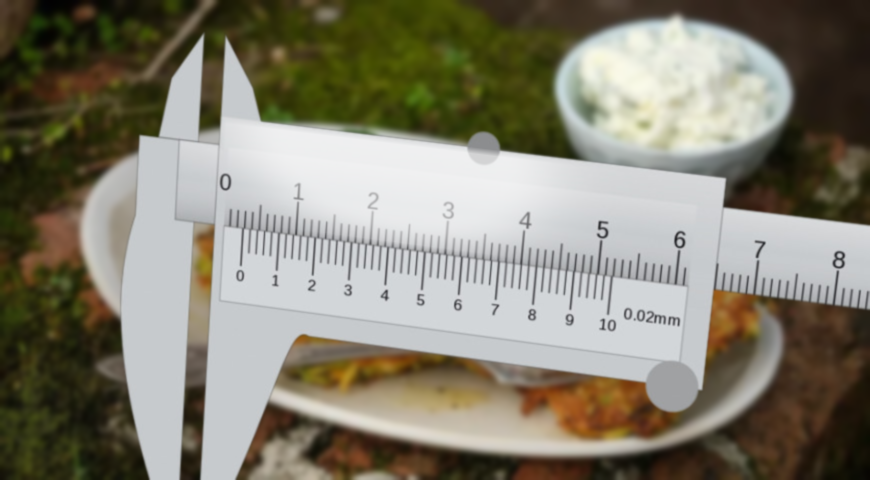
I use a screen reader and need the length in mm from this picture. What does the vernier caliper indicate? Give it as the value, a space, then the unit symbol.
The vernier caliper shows 2.8 mm
